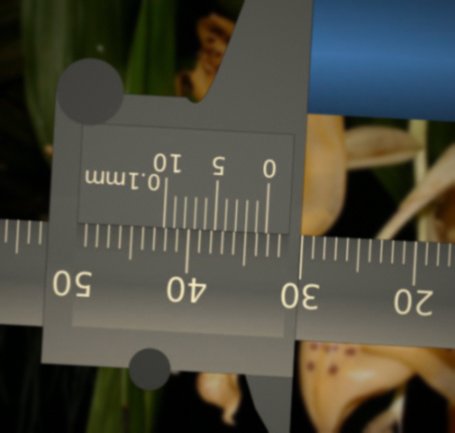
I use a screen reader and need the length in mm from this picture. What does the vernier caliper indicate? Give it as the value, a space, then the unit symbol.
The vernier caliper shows 33.2 mm
